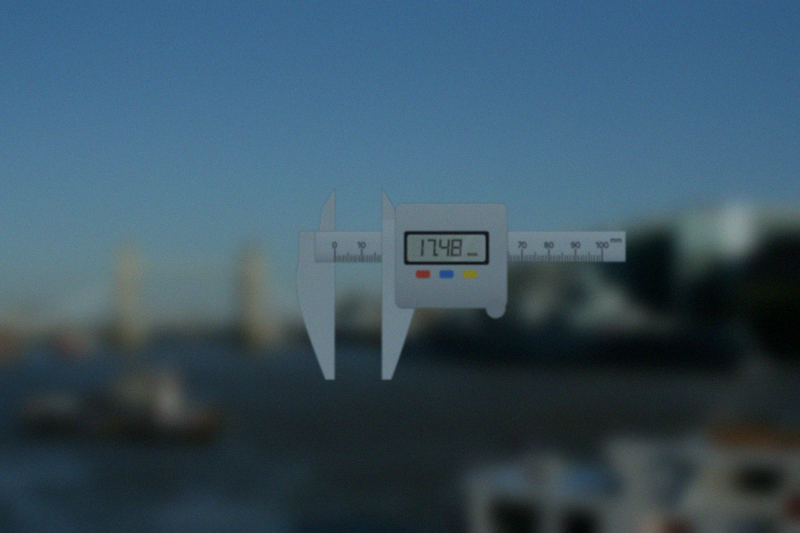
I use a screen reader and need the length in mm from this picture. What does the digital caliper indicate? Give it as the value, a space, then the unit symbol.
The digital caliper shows 17.48 mm
